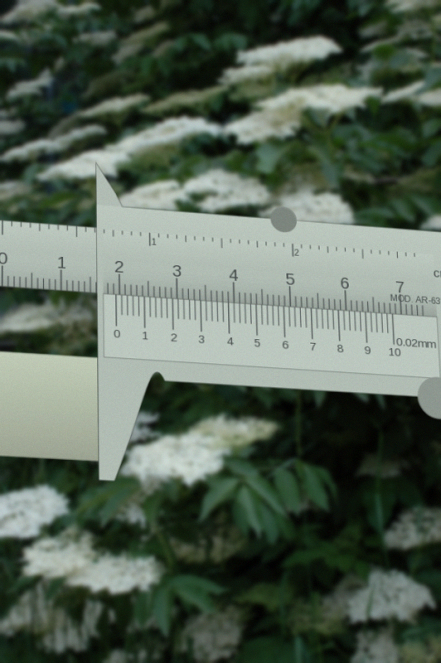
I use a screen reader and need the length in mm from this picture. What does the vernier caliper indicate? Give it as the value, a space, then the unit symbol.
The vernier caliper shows 19.4 mm
